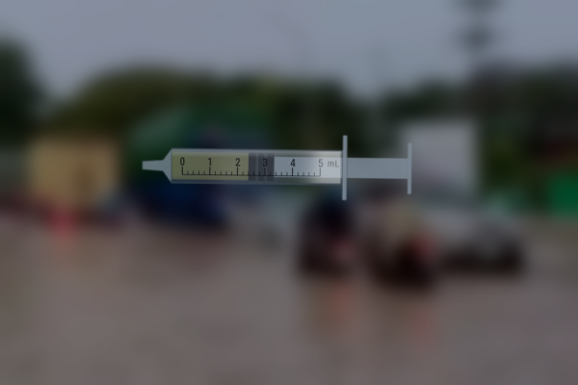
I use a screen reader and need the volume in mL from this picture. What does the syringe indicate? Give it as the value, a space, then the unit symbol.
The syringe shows 2.4 mL
